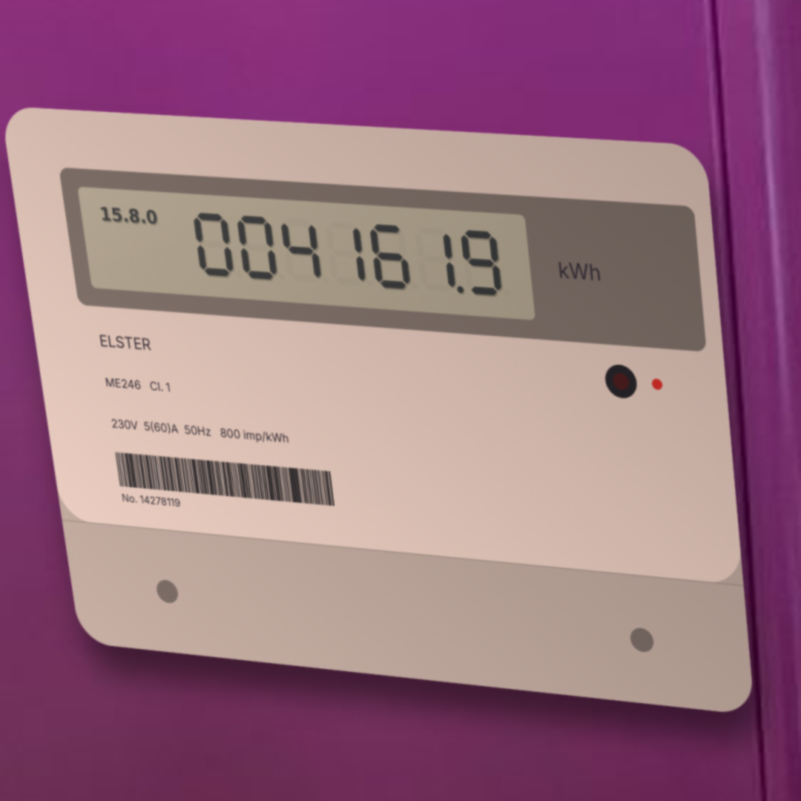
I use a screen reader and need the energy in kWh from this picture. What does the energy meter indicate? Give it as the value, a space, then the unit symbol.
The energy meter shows 4161.9 kWh
